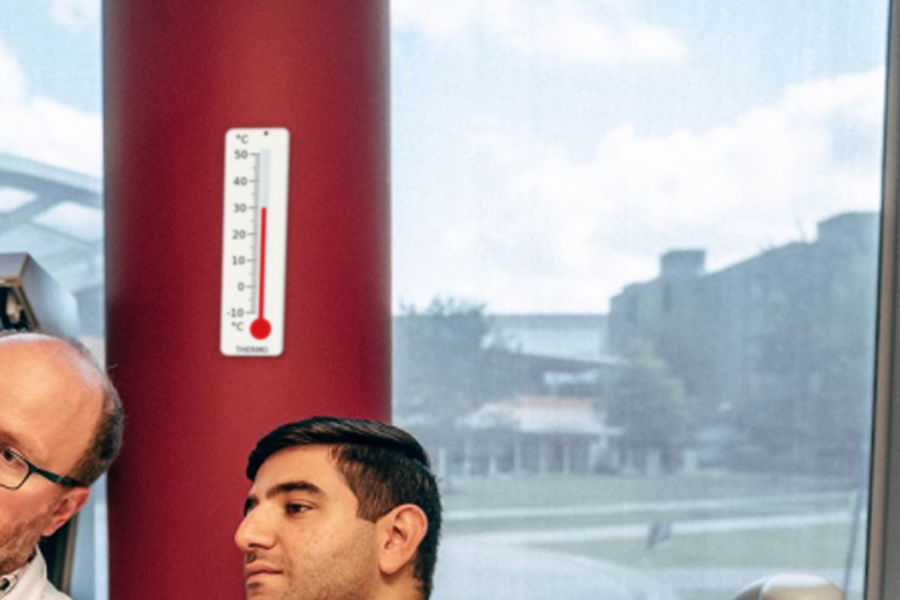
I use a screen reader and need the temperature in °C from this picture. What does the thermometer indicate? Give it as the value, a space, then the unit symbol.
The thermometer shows 30 °C
